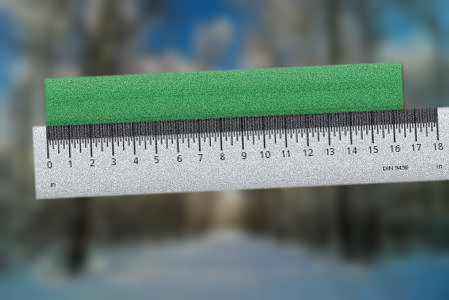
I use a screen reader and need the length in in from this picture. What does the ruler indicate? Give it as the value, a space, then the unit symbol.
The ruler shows 16.5 in
